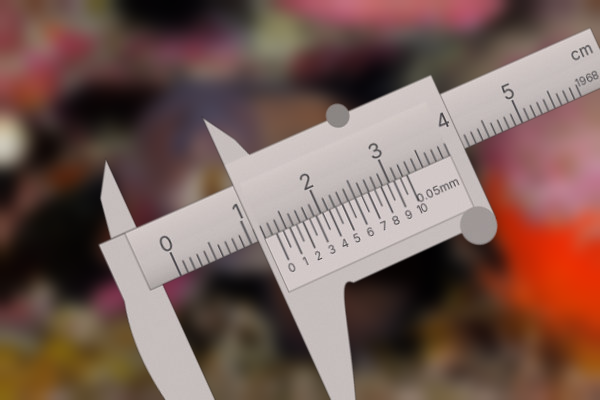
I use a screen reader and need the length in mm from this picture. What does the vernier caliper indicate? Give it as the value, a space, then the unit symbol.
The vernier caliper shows 13.6 mm
